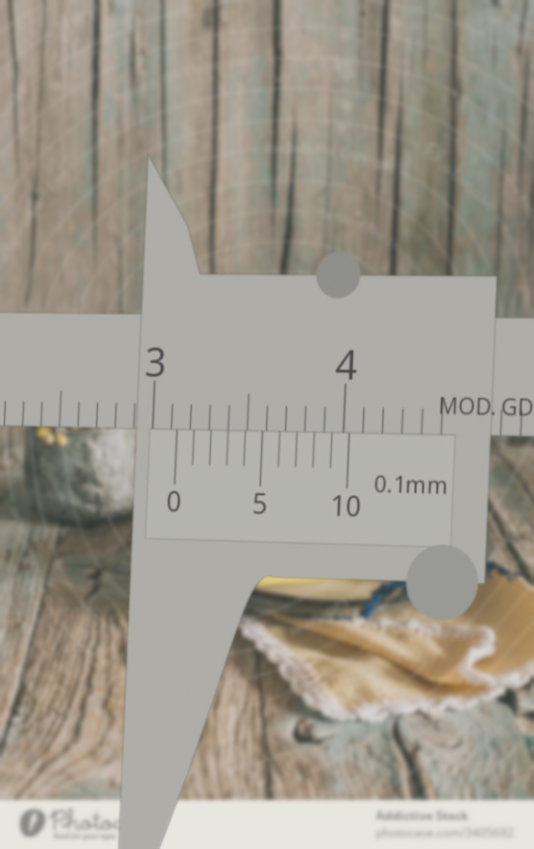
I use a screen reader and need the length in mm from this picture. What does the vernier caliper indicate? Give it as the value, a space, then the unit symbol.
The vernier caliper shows 31.3 mm
